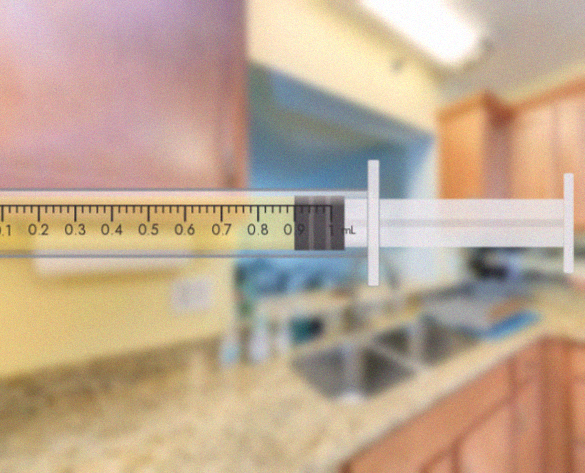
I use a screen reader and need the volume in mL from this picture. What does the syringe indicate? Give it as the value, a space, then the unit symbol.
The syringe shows 0.9 mL
